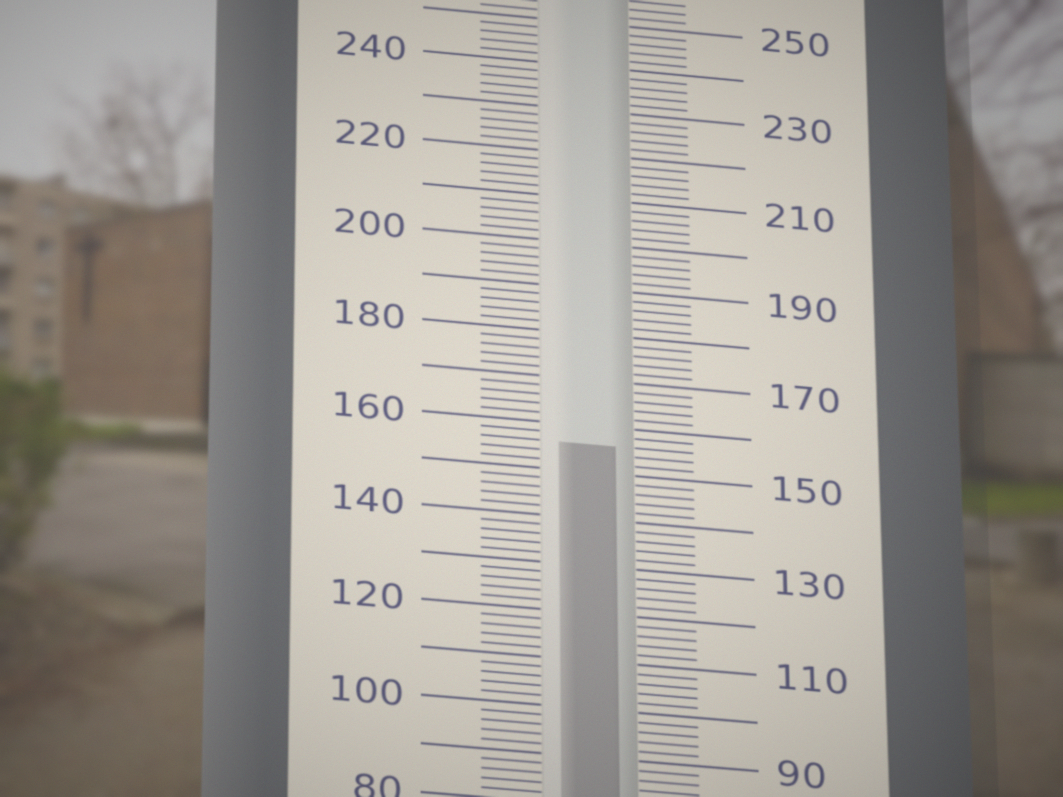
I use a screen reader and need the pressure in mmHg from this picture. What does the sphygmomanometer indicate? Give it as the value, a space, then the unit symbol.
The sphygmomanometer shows 156 mmHg
